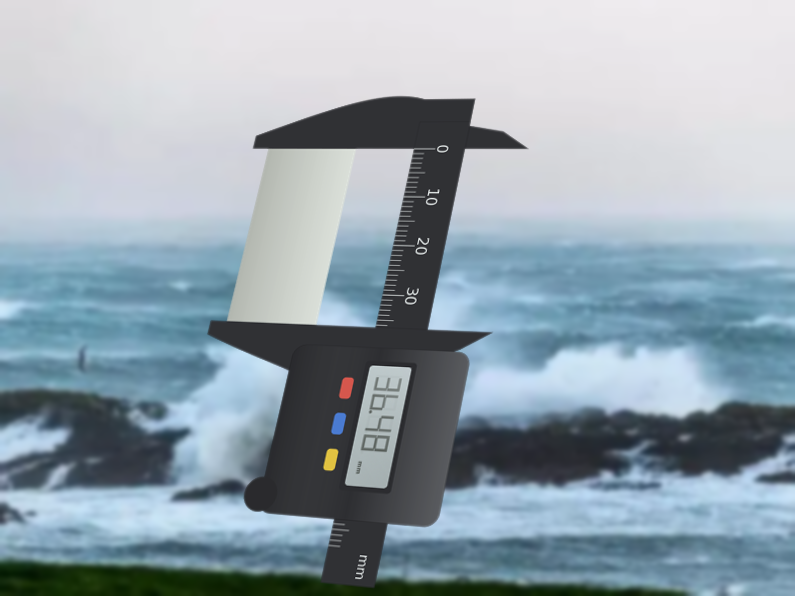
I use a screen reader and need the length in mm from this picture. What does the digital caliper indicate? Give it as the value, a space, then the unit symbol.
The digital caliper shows 36.48 mm
